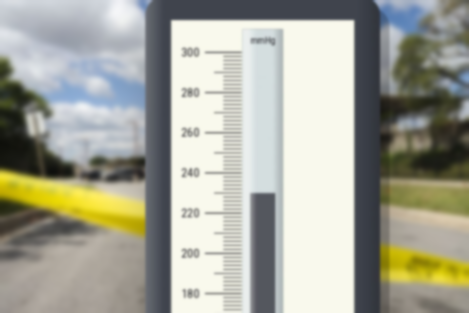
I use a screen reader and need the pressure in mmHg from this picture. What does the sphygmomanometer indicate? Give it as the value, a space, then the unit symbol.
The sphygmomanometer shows 230 mmHg
